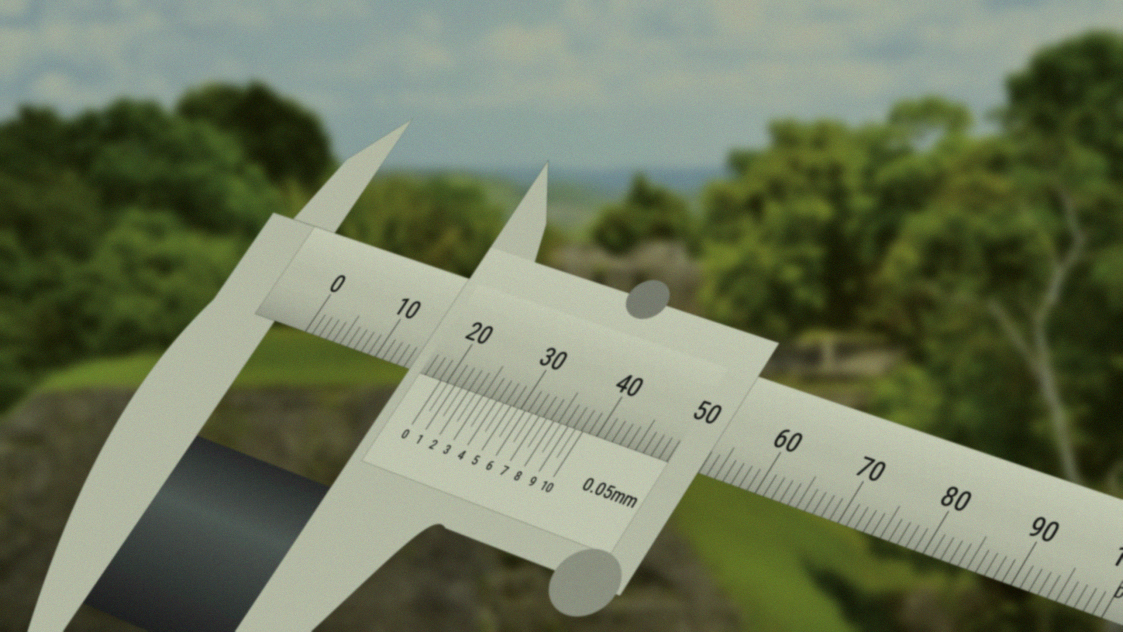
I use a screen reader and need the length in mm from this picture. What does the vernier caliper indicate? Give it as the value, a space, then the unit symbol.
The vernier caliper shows 19.2 mm
